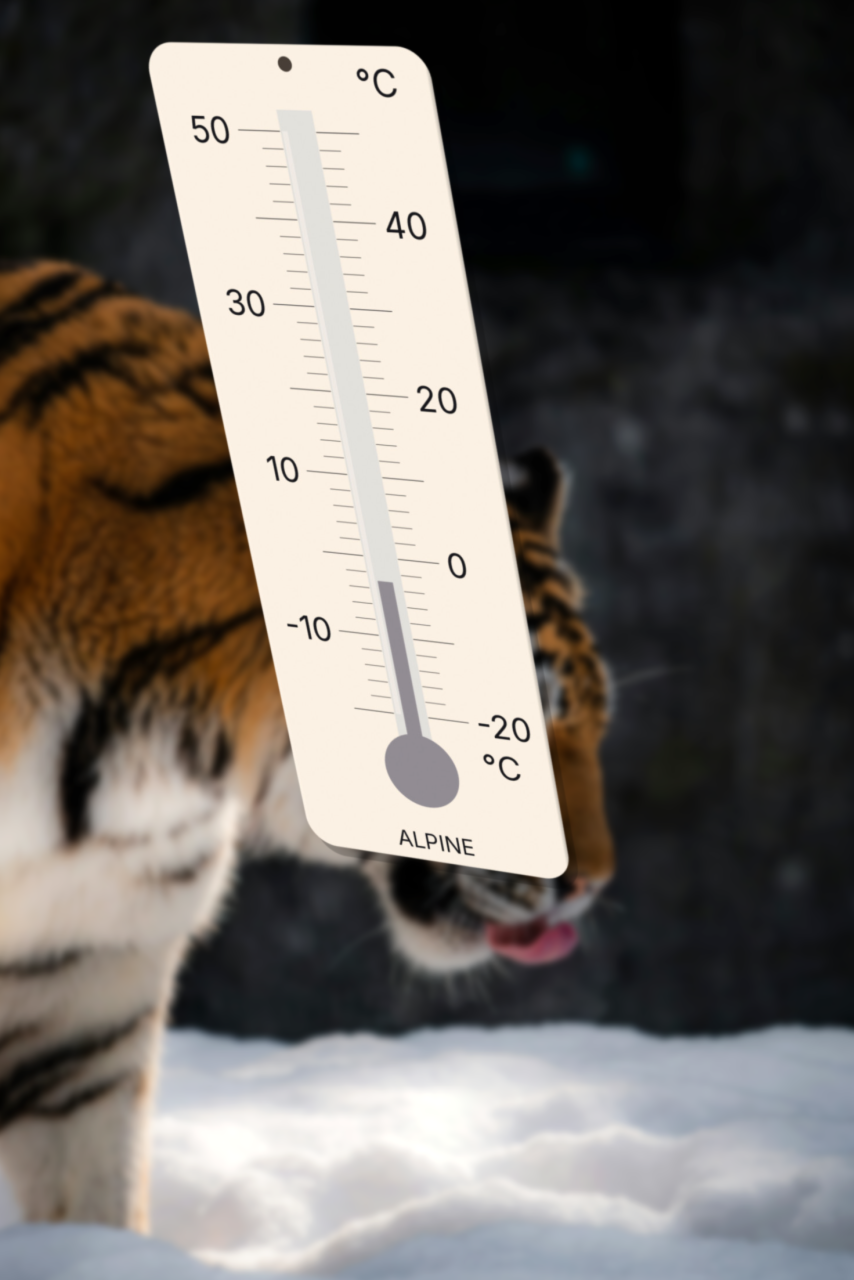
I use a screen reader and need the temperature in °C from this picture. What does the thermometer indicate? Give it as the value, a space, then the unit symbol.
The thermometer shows -3 °C
